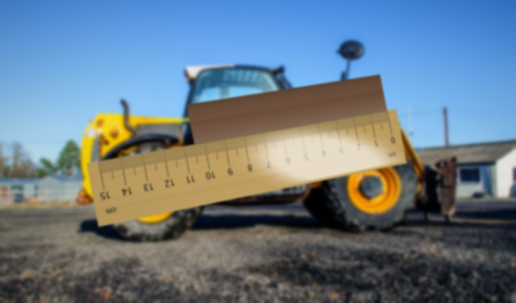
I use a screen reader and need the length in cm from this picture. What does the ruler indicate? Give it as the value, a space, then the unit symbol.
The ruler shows 10.5 cm
